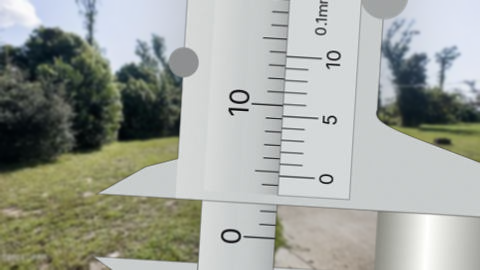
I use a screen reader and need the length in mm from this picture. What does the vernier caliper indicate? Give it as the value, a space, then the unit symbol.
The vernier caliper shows 4.7 mm
